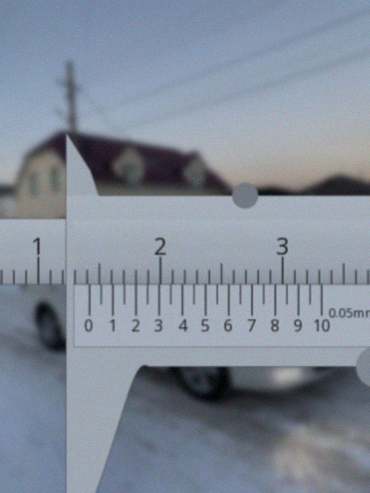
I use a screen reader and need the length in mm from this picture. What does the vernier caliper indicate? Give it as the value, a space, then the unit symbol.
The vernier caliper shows 14.2 mm
